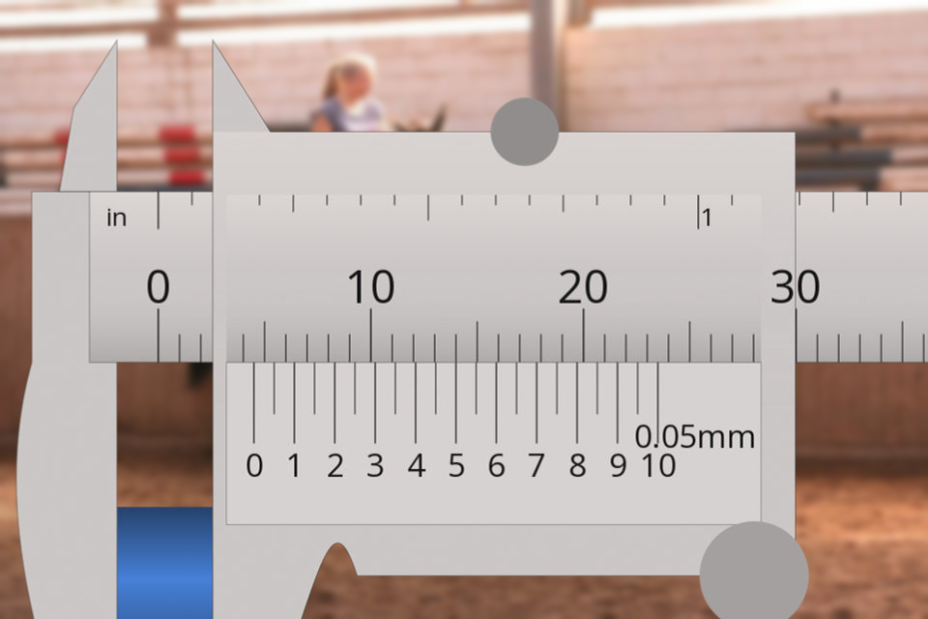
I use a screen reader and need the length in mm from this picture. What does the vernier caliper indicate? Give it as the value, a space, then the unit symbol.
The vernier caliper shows 4.5 mm
